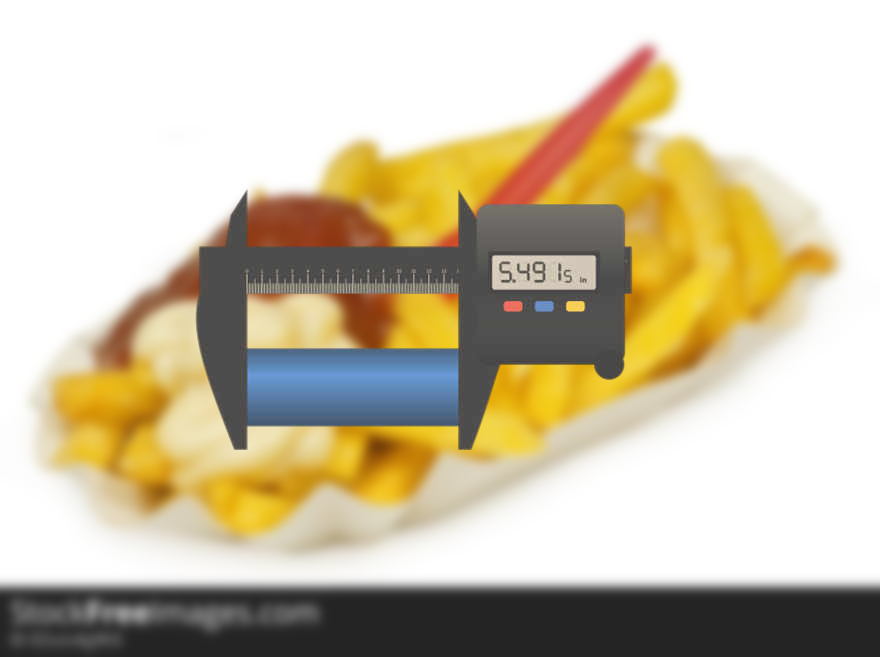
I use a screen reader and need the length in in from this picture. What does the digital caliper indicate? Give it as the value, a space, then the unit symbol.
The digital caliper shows 5.4915 in
